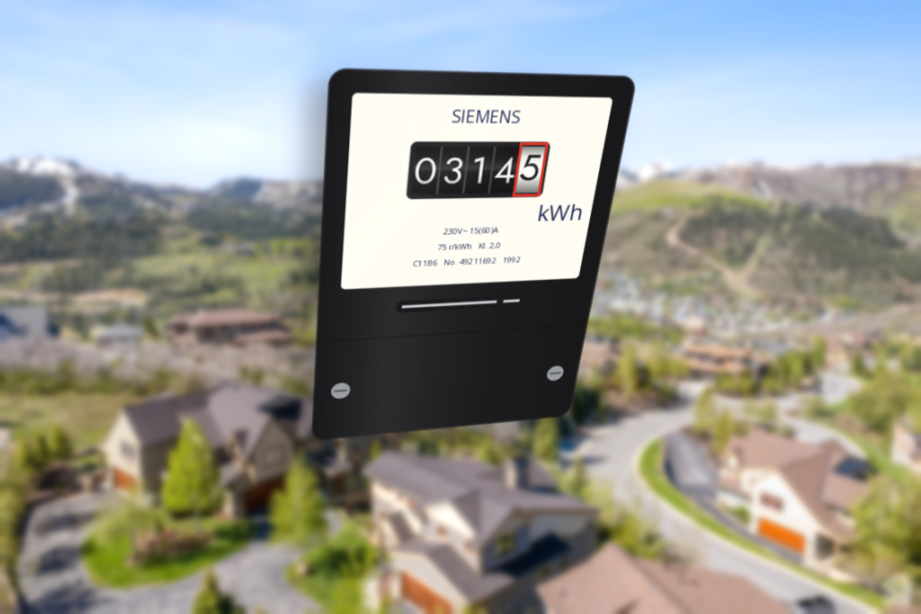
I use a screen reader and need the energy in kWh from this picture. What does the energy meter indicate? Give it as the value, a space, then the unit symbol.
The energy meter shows 314.5 kWh
